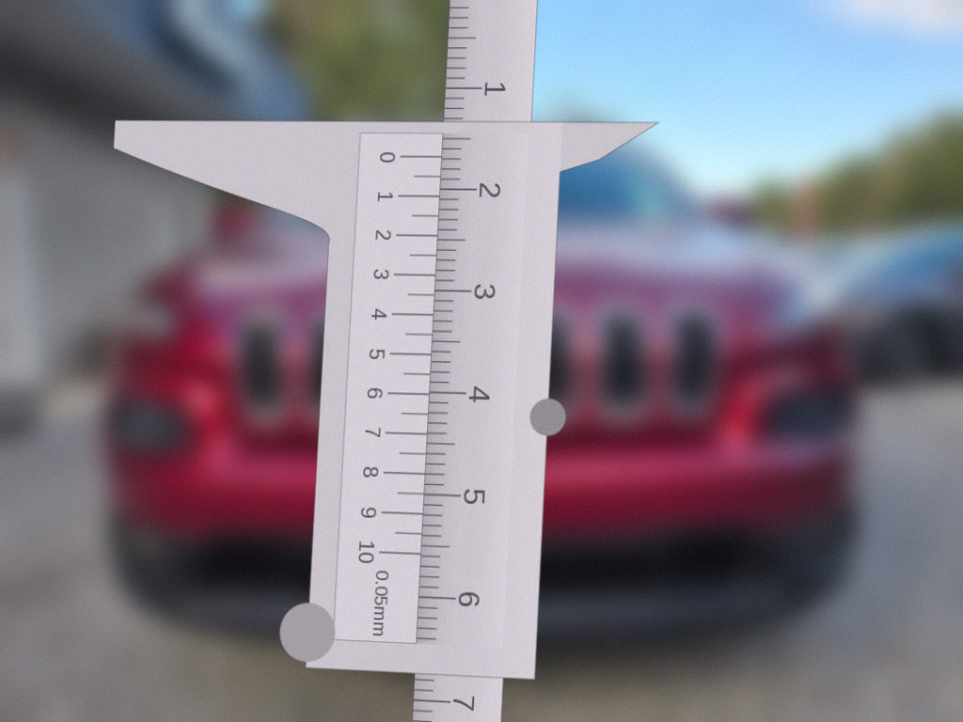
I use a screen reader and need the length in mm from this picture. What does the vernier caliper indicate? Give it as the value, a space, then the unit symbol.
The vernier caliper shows 16.8 mm
